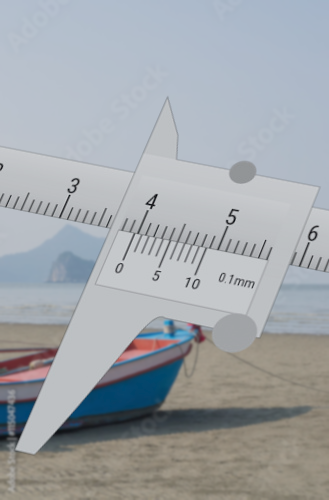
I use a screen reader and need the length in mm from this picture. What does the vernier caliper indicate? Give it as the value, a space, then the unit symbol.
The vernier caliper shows 39.6 mm
